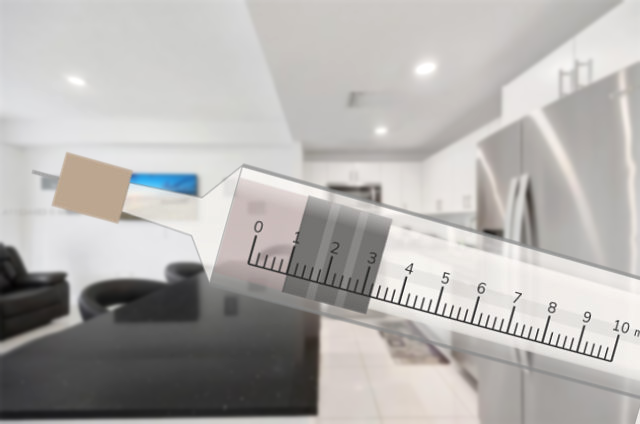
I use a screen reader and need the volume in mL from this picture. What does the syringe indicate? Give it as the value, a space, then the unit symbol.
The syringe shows 1 mL
